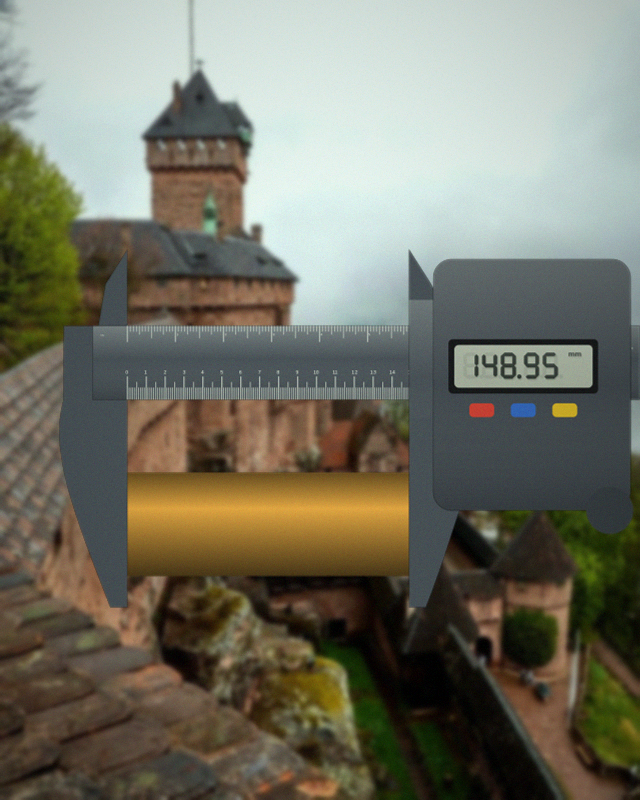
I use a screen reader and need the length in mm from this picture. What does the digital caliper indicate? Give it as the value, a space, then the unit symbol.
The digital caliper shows 148.95 mm
